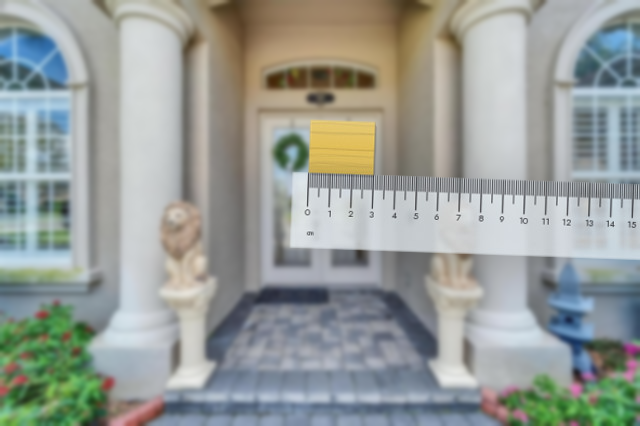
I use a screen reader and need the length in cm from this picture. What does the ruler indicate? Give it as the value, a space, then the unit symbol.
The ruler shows 3 cm
